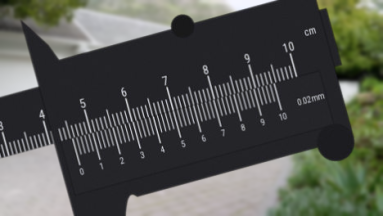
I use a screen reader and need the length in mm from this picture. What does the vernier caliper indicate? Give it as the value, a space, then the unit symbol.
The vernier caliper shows 45.5 mm
